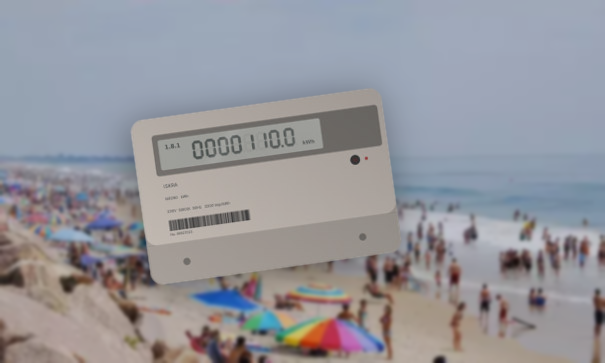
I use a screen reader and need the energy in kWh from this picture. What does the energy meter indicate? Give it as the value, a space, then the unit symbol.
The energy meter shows 110.0 kWh
